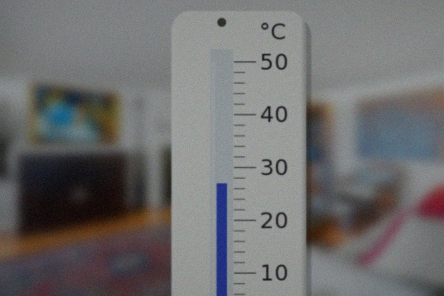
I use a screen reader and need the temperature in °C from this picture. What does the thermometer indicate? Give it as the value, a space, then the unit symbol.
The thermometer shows 27 °C
